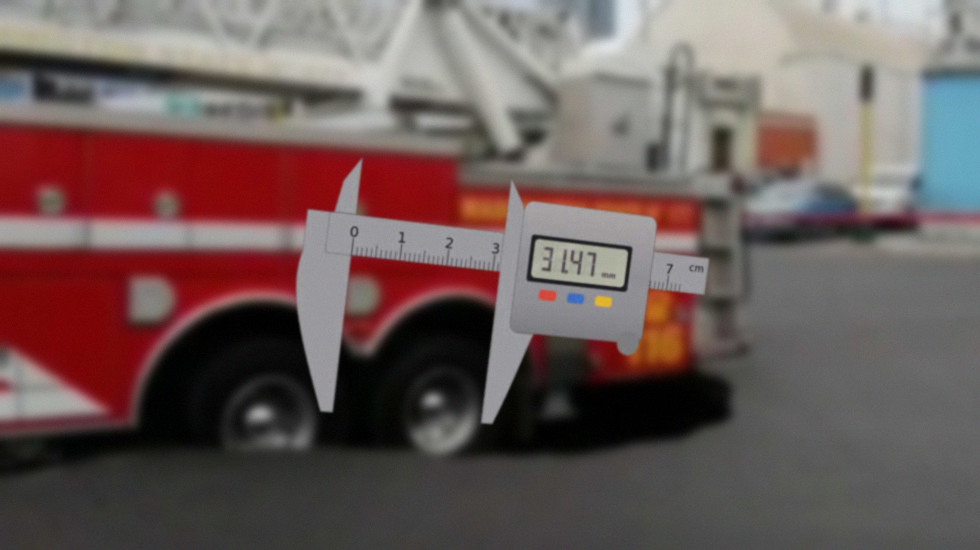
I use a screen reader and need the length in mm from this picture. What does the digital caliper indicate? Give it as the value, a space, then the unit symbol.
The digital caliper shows 31.47 mm
